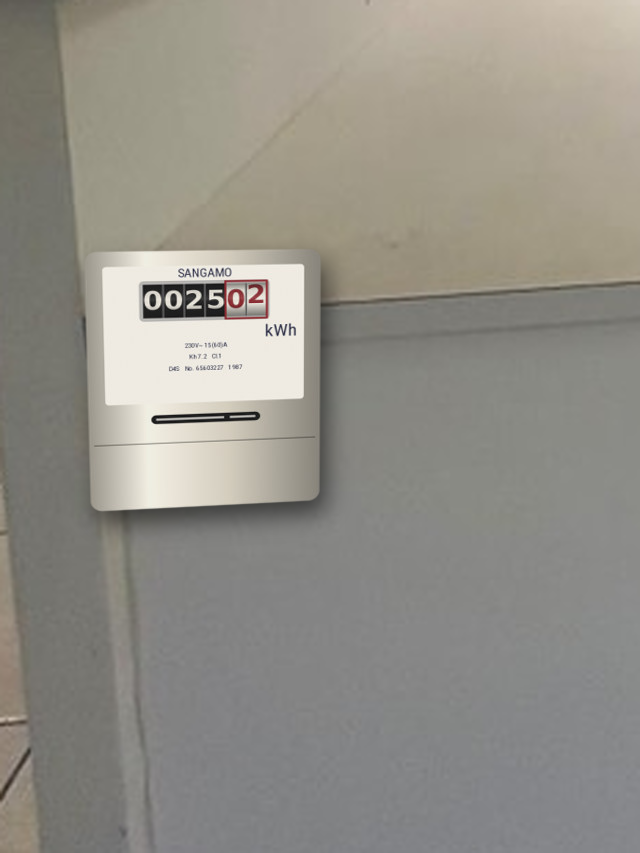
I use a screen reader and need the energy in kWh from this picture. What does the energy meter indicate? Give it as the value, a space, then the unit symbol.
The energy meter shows 25.02 kWh
